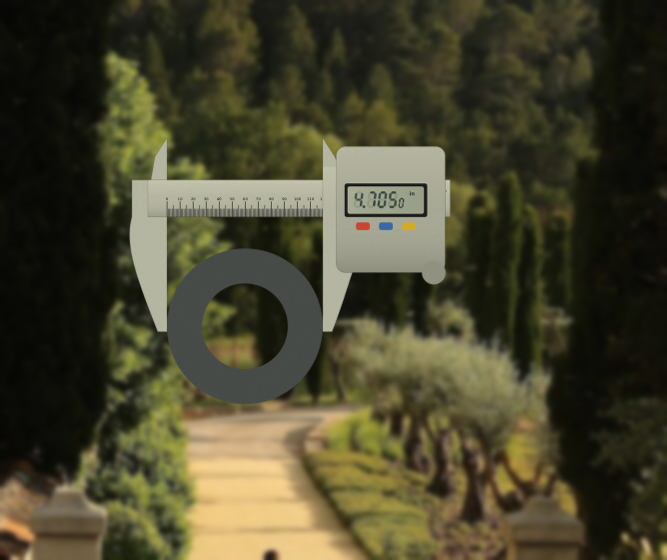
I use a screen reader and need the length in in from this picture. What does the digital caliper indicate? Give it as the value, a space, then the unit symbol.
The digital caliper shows 4.7050 in
